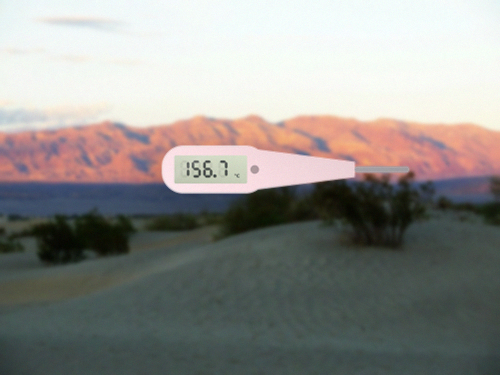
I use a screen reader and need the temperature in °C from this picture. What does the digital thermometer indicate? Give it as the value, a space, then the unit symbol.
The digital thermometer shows 156.7 °C
